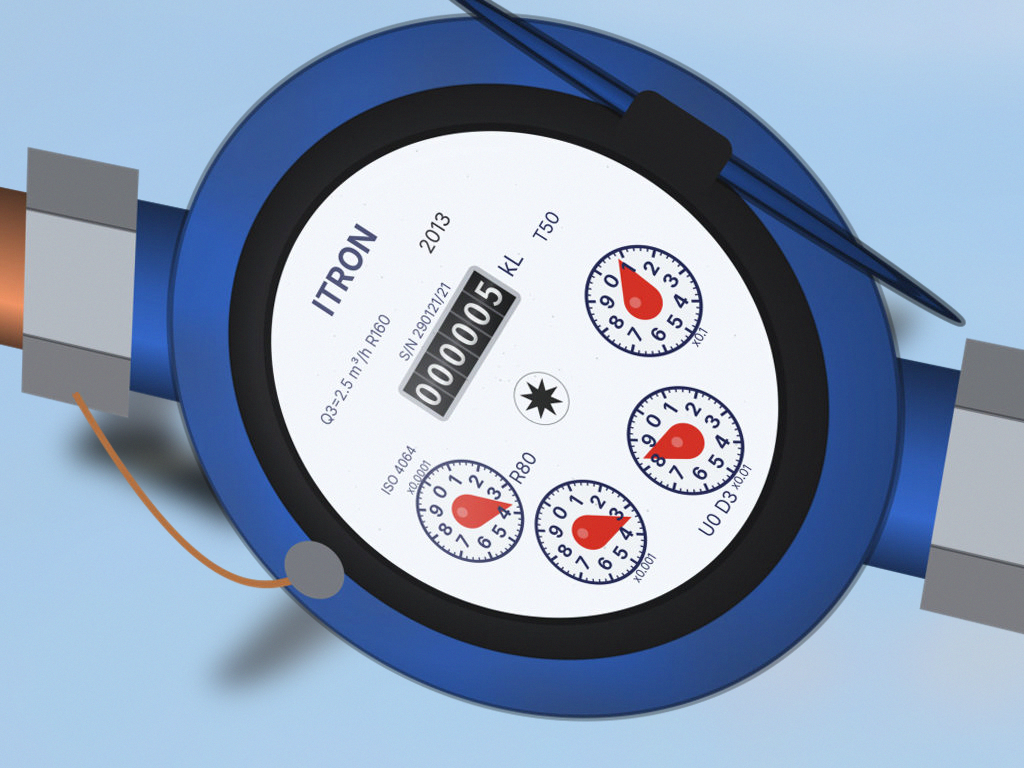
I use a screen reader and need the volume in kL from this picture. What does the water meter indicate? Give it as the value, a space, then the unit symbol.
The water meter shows 5.0833 kL
